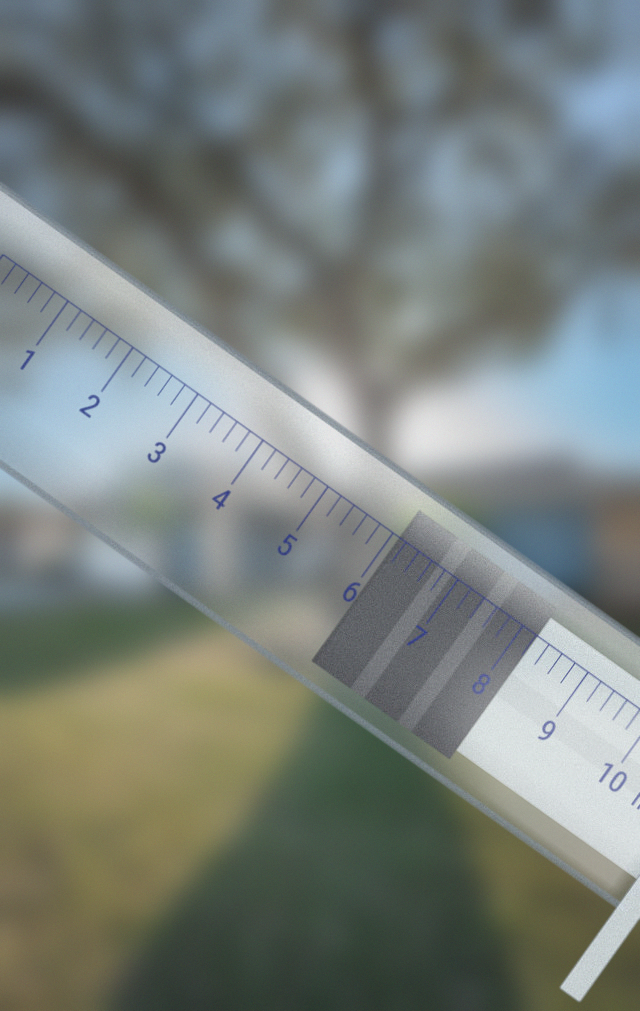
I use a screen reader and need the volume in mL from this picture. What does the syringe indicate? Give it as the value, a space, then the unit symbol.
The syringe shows 6.1 mL
